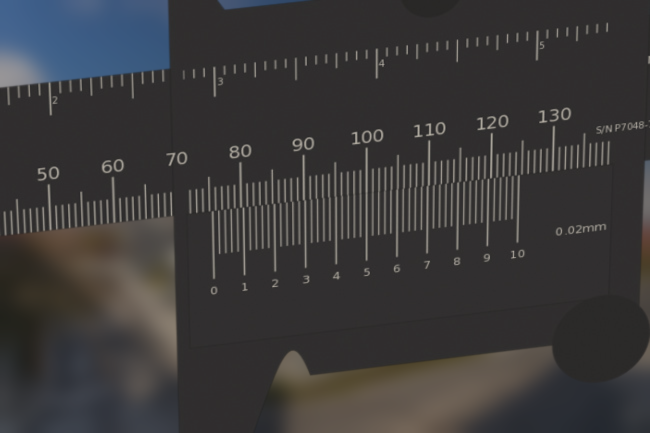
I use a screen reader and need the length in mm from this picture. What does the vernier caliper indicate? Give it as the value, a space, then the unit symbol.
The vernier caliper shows 75.5 mm
